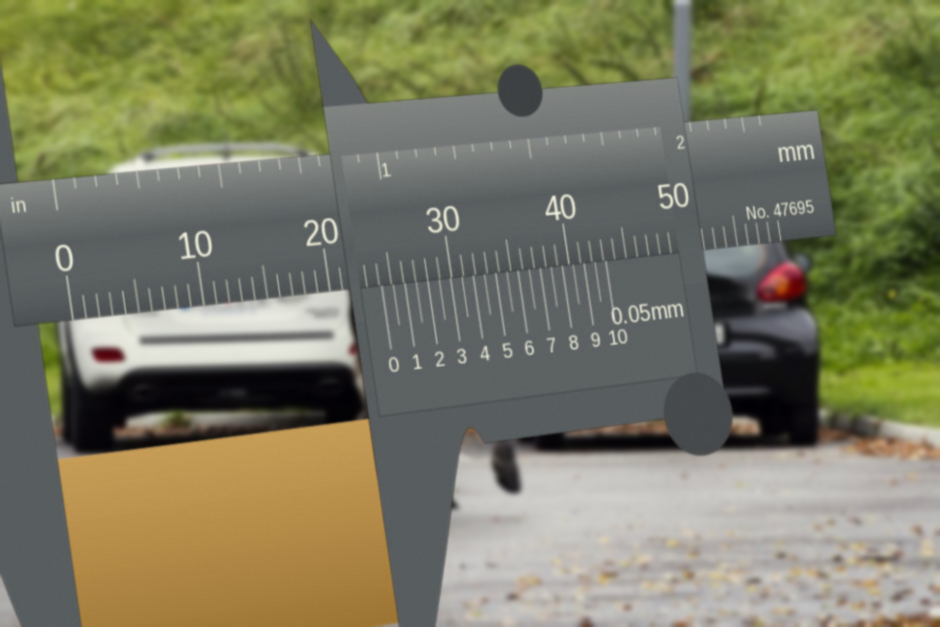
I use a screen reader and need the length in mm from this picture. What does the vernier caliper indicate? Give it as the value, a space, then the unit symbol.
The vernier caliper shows 24.2 mm
